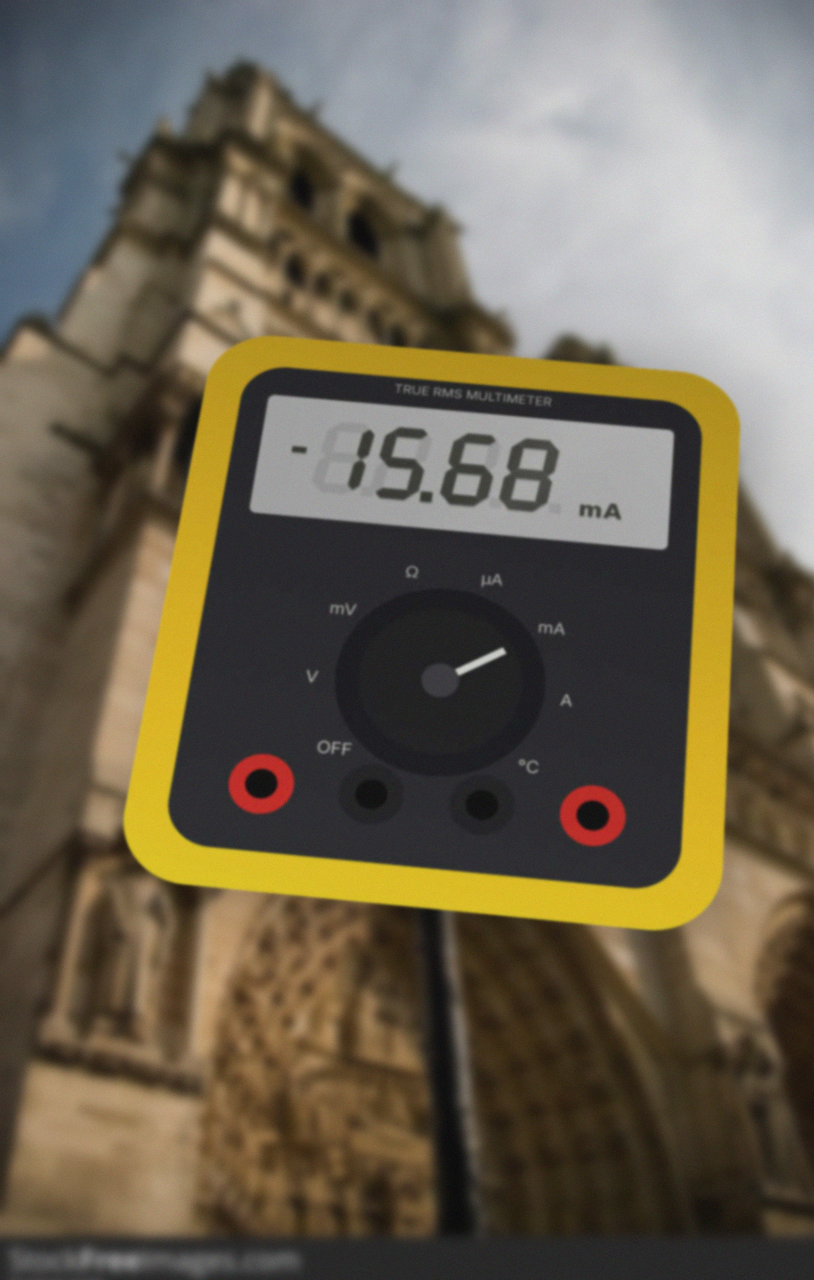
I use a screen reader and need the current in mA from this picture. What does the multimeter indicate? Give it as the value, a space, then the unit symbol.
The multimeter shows -15.68 mA
